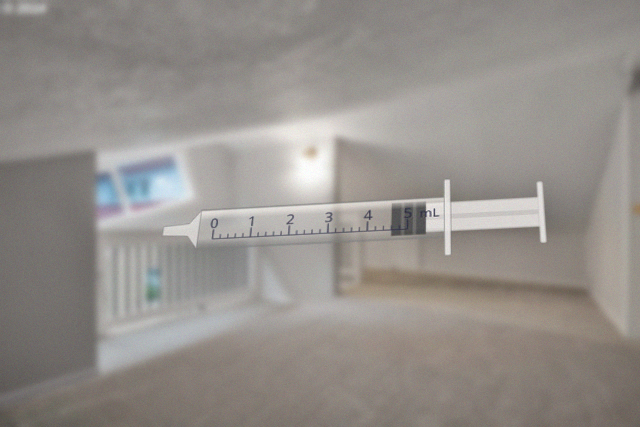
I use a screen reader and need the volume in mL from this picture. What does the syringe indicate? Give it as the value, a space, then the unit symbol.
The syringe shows 4.6 mL
